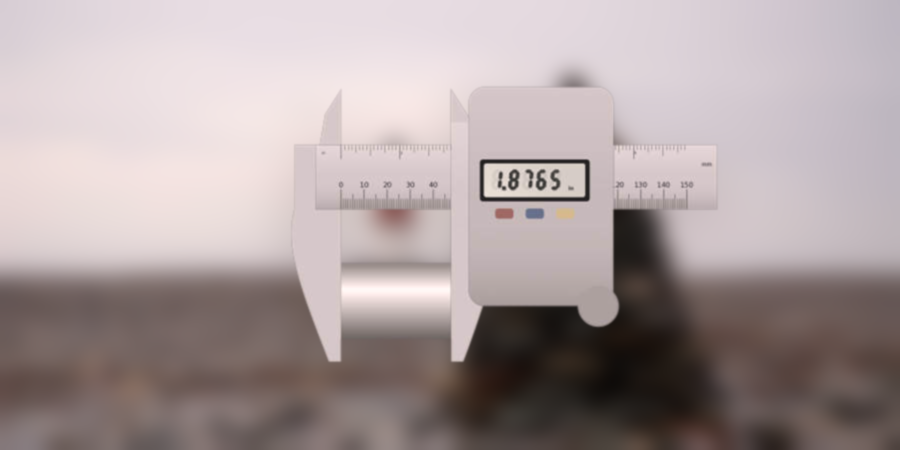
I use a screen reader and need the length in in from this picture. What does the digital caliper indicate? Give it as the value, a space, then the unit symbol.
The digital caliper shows 1.8765 in
